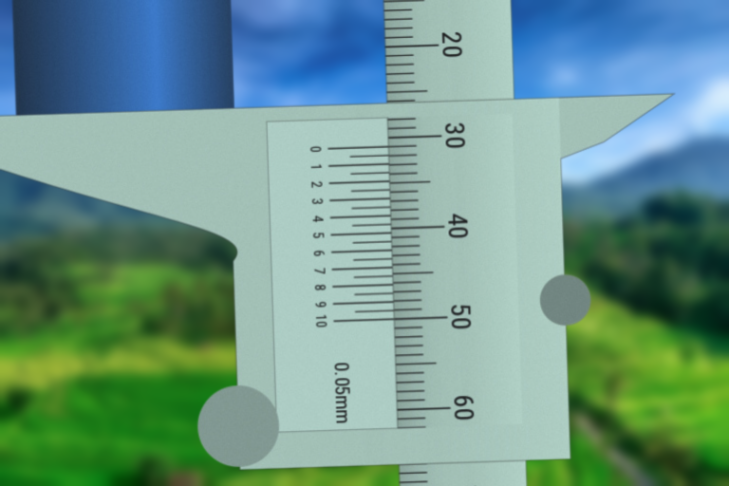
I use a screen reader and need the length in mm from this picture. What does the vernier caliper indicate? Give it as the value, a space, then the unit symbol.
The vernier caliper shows 31.0 mm
